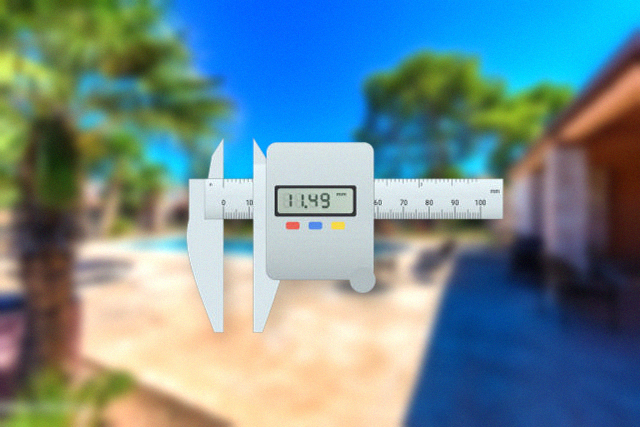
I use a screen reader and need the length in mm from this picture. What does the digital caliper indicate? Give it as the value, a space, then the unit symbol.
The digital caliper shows 11.49 mm
